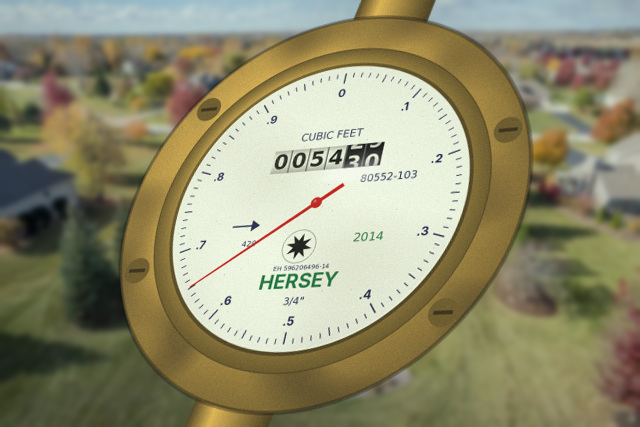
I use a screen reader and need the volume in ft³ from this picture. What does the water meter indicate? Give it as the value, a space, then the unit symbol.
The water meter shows 5429.65 ft³
